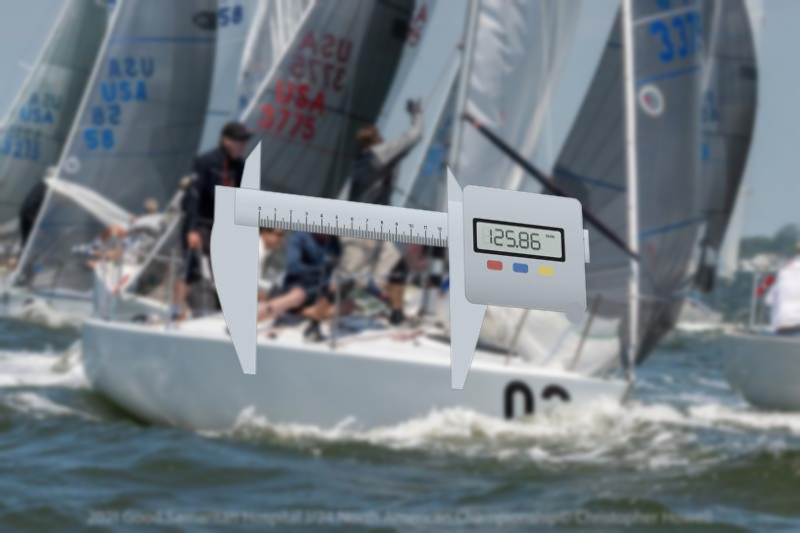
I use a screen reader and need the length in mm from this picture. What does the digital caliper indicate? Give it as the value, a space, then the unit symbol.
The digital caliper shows 125.86 mm
